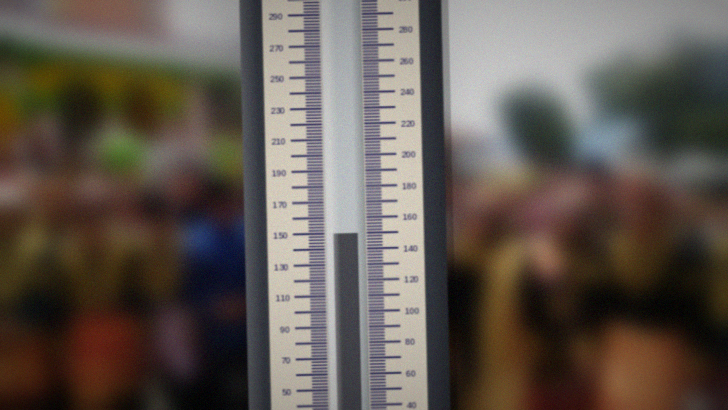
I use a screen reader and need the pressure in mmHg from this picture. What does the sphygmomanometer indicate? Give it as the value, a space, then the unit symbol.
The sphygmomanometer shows 150 mmHg
